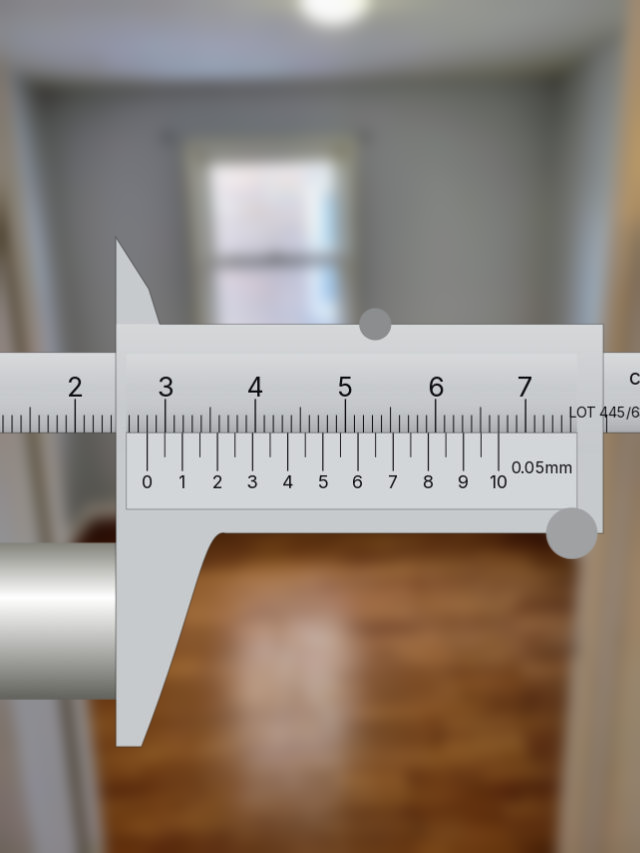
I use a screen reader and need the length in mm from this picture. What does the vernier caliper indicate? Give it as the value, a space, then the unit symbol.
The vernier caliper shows 28.0 mm
